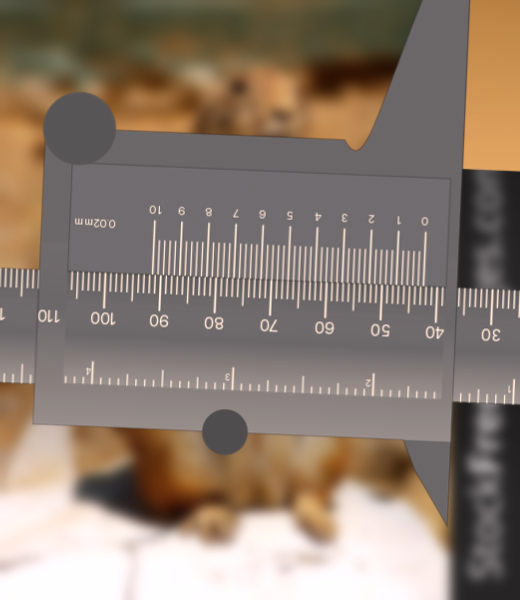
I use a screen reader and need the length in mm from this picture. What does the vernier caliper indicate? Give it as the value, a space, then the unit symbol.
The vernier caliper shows 42.5 mm
